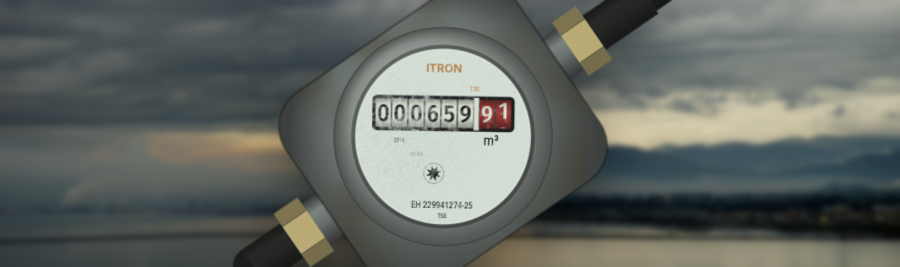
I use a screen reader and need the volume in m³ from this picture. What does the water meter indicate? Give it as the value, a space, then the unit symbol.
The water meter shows 659.91 m³
